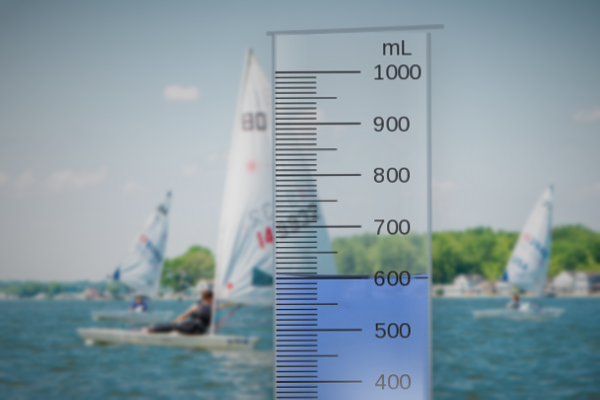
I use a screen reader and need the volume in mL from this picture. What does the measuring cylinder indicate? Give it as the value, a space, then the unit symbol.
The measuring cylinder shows 600 mL
